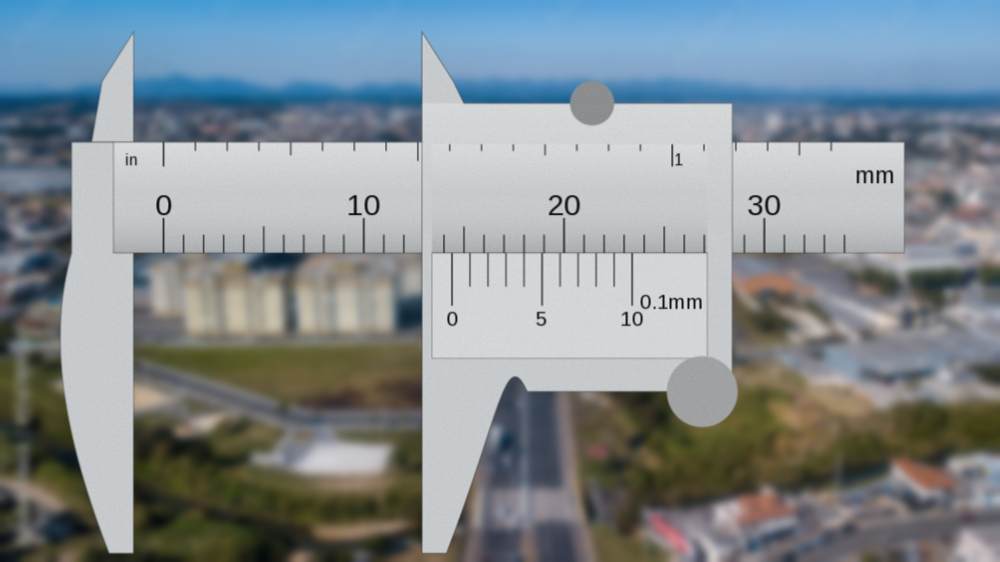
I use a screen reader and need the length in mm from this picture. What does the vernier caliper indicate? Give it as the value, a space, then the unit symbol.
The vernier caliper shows 14.4 mm
